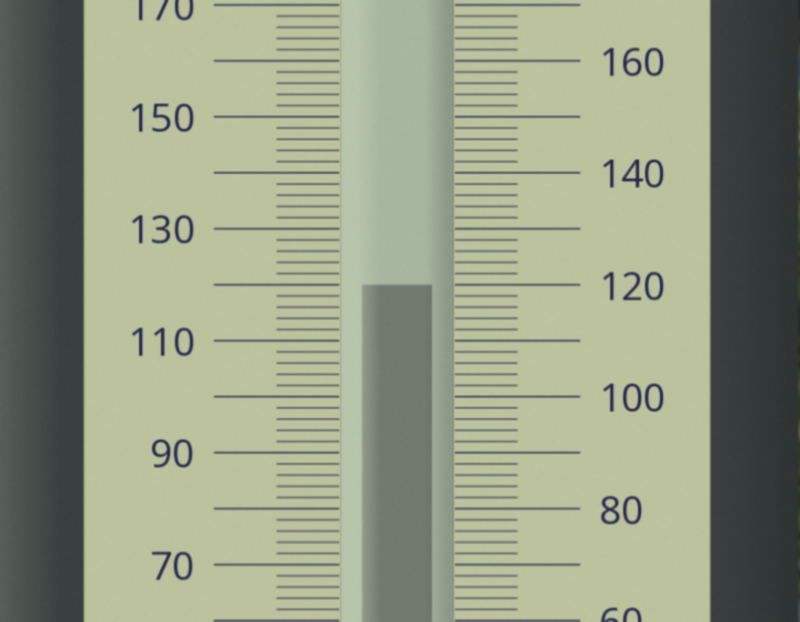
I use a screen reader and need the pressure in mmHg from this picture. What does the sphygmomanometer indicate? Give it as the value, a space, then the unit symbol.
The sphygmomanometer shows 120 mmHg
